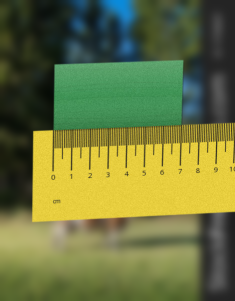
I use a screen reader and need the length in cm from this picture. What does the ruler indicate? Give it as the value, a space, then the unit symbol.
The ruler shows 7 cm
